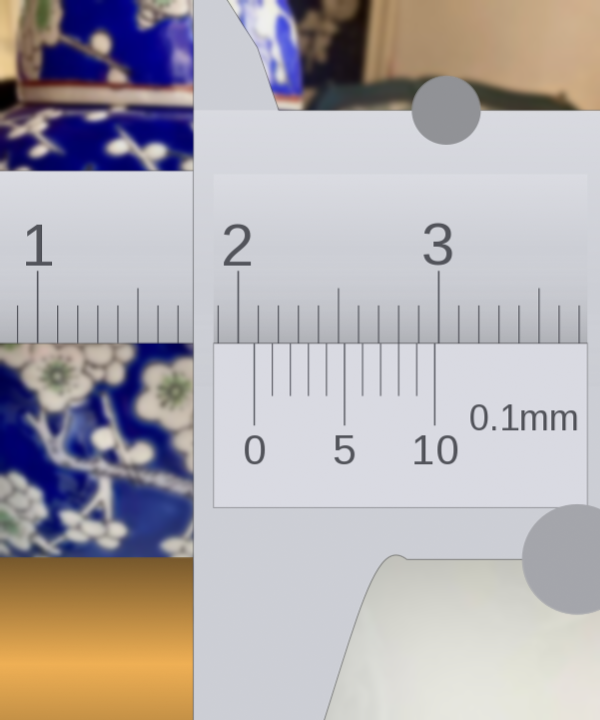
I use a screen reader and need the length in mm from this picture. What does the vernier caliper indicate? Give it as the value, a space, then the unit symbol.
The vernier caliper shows 20.8 mm
